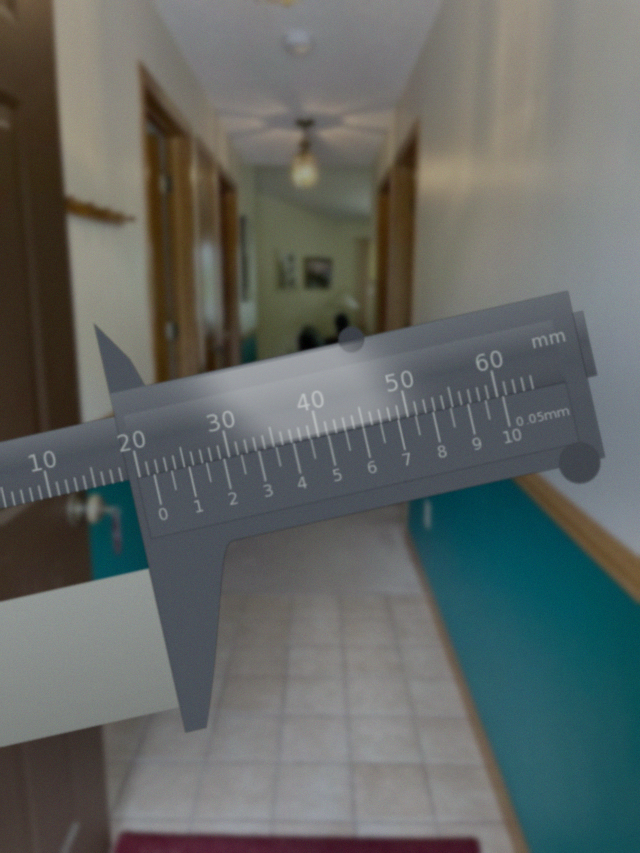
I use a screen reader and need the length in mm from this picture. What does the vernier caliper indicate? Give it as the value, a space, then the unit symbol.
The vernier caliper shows 21.6 mm
